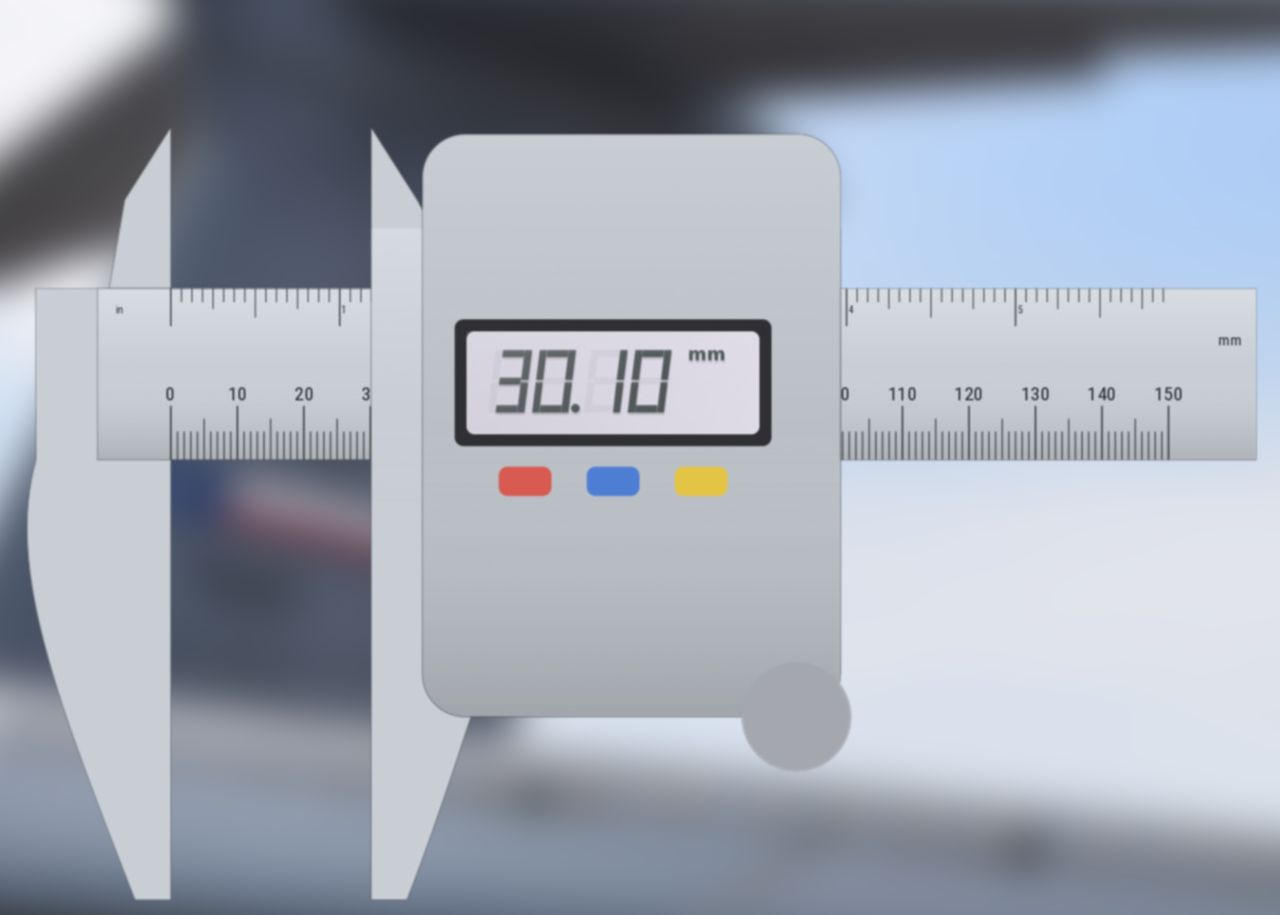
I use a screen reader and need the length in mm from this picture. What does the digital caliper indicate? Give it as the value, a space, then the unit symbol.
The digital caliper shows 30.10 mm
